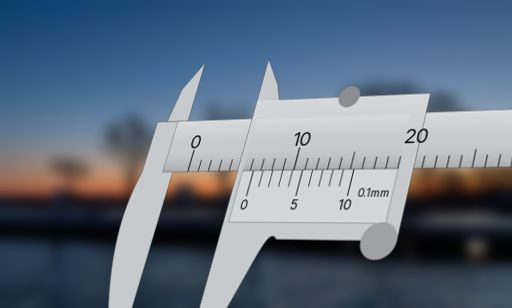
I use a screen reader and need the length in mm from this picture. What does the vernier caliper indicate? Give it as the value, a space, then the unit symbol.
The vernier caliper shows 6.3 mm
